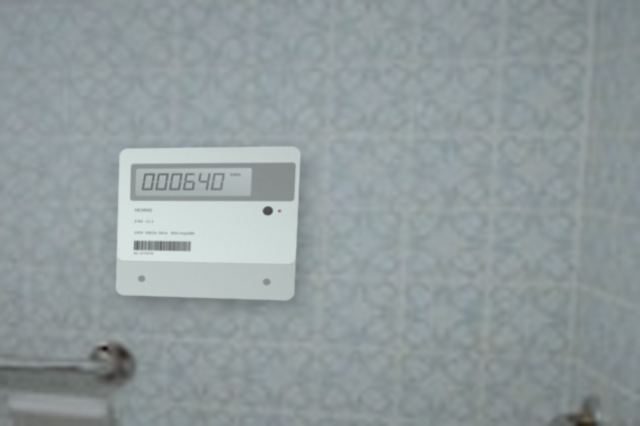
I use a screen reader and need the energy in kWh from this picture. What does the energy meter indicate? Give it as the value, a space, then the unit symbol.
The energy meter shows 640 kWh
